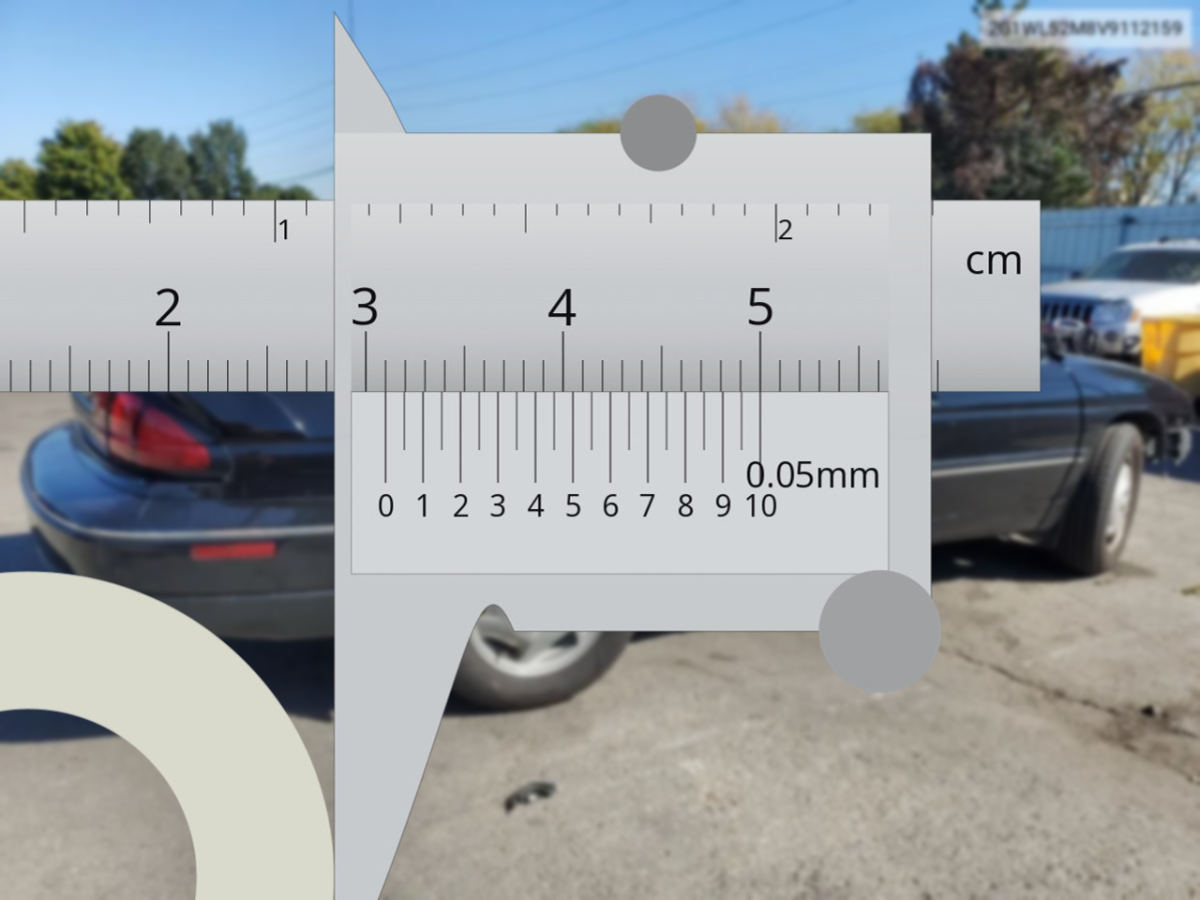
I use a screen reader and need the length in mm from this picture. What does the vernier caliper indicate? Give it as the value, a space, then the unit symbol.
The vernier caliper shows 31.0 mm
